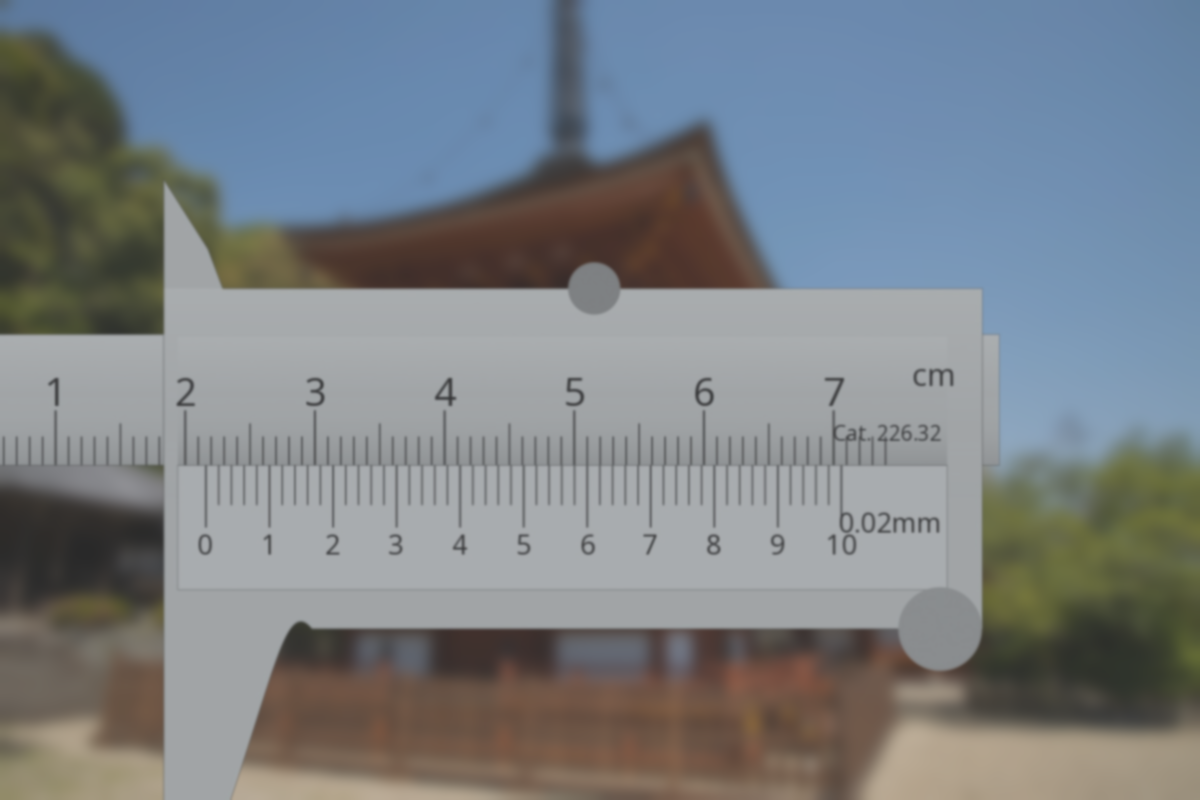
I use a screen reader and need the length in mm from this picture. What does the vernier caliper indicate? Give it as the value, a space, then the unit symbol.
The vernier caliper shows 21.6 mm
